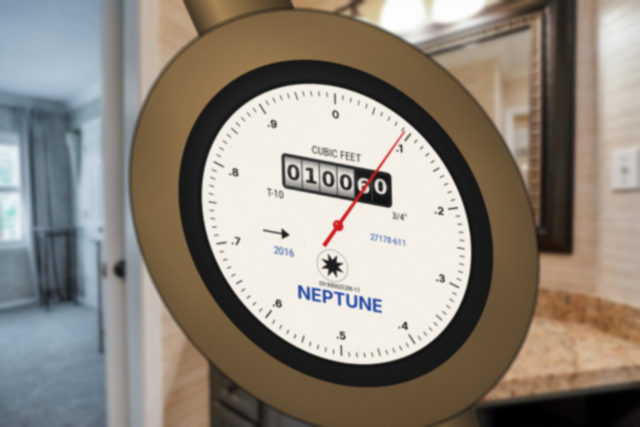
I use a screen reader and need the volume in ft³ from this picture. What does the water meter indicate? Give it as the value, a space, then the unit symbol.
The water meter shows 10060.09 ft³
